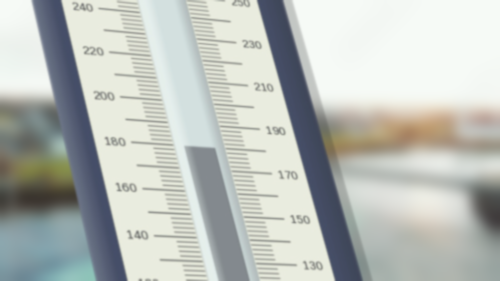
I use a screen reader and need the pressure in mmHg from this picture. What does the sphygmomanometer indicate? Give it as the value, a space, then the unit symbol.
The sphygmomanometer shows 180 mmHg
